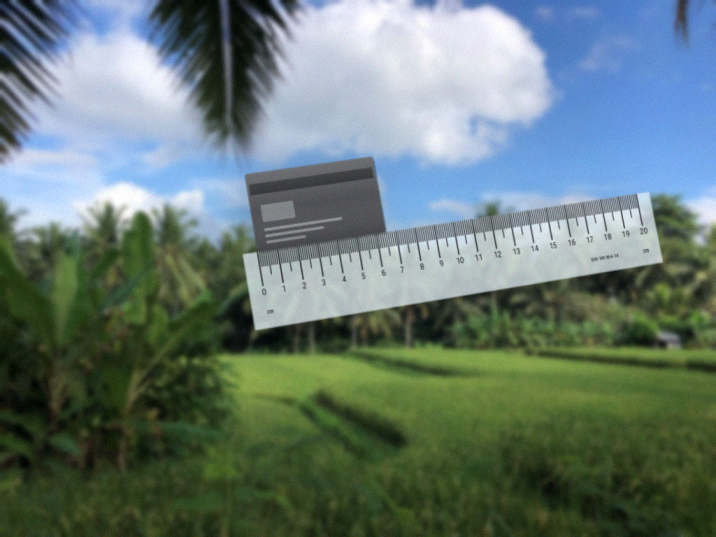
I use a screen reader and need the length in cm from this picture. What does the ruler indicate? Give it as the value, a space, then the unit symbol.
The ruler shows 6.5 cm
